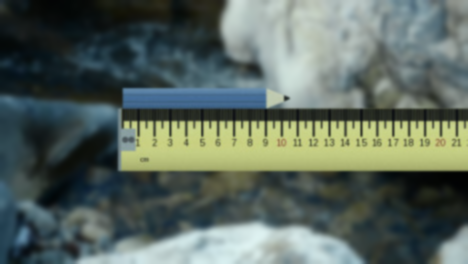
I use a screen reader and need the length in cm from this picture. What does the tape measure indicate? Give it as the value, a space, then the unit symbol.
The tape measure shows 10.5 cm
